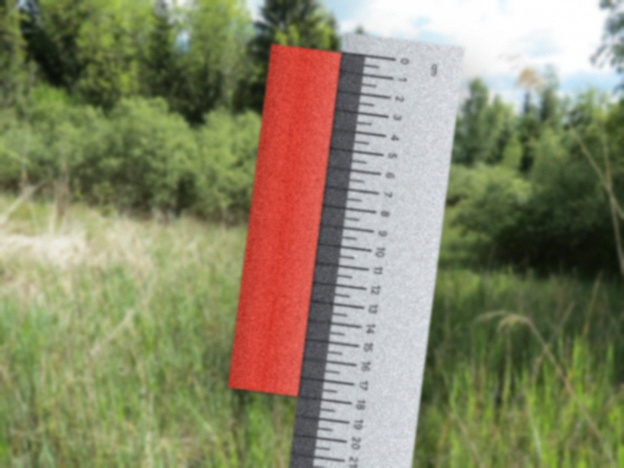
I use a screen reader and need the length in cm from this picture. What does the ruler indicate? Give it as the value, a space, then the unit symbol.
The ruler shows 18 cm
